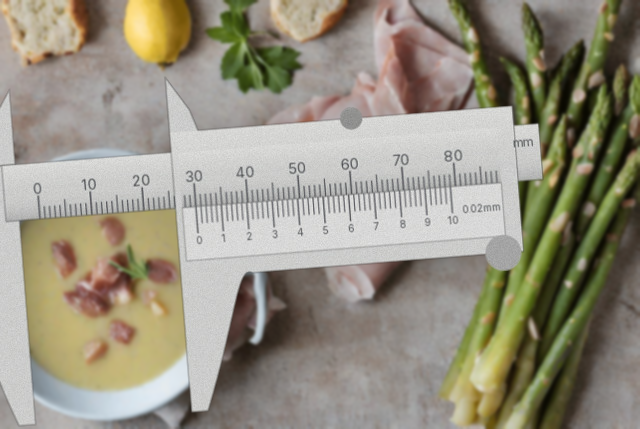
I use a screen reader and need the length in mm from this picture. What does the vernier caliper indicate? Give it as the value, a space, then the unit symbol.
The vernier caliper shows 30.0 mm
